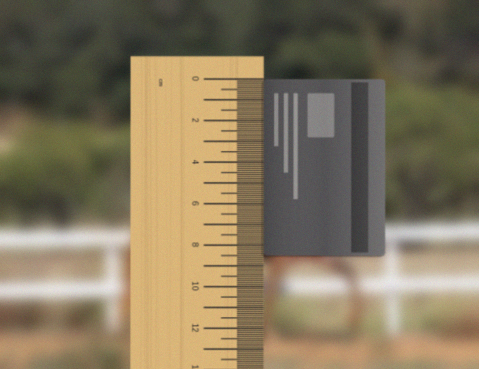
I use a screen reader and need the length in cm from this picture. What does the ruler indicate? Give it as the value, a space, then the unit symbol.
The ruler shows 8.5 cm
